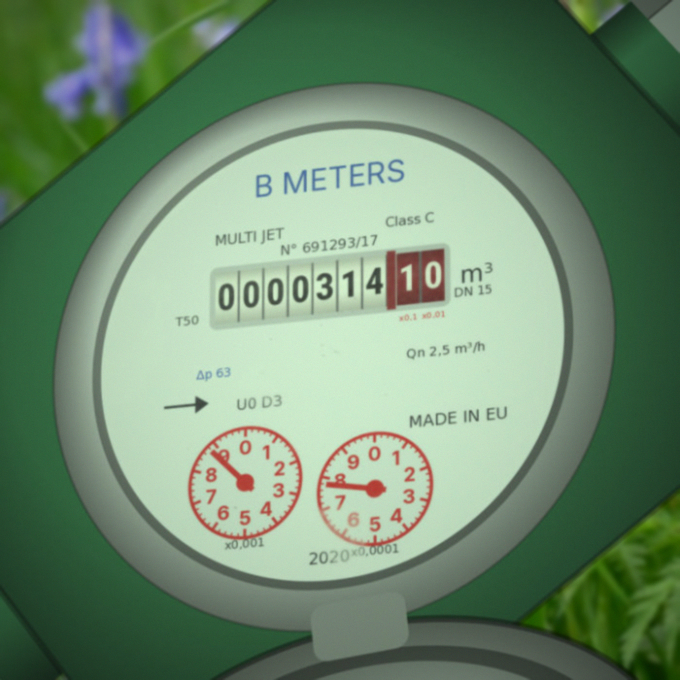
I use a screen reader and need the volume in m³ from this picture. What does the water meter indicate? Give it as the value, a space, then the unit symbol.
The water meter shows 314.1087 m³
